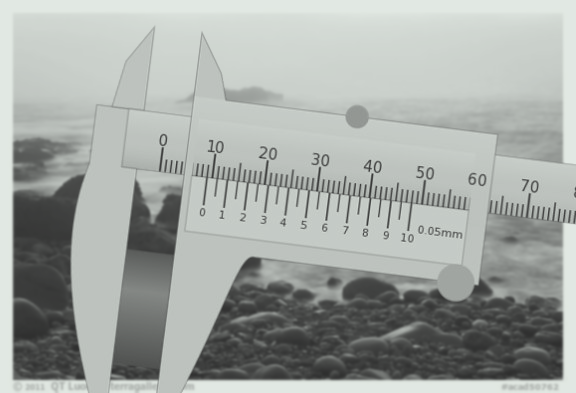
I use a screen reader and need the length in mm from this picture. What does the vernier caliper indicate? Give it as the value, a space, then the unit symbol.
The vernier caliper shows 9.0 mm
